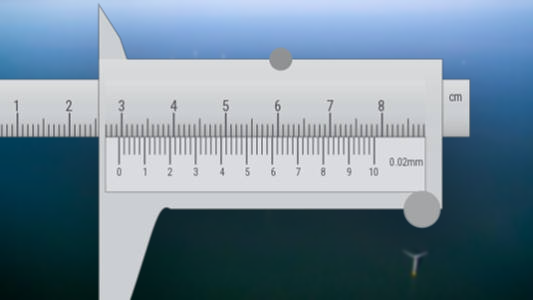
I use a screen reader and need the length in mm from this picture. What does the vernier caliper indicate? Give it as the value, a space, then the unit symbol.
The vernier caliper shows 29.5 mm
